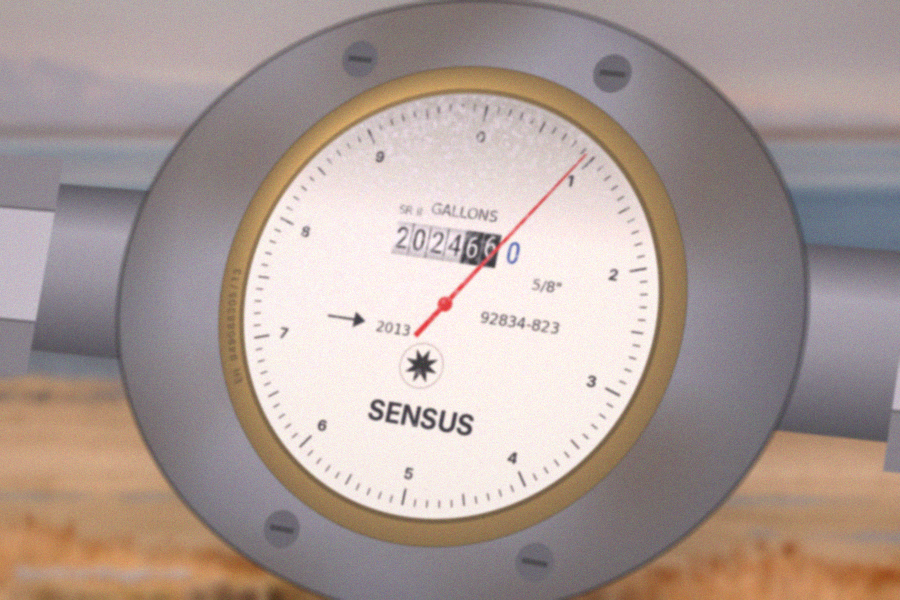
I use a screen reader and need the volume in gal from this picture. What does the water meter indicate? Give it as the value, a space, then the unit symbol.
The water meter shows 2024660.9 gal
